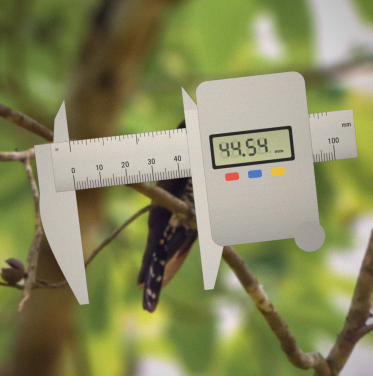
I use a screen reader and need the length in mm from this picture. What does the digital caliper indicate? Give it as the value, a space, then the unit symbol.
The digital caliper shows 44.54 mm
